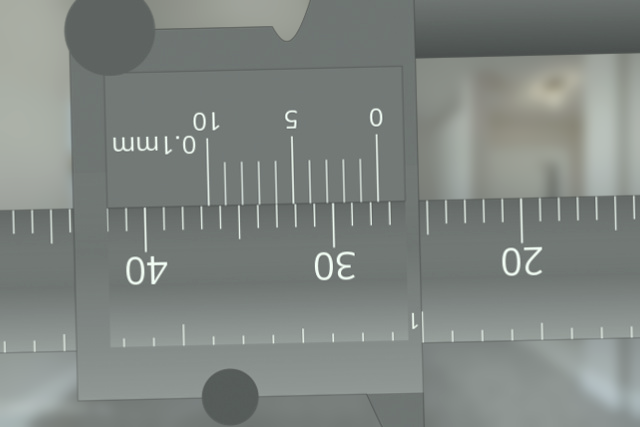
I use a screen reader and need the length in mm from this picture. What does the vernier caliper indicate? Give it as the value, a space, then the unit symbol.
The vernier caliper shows 27.6 mm
